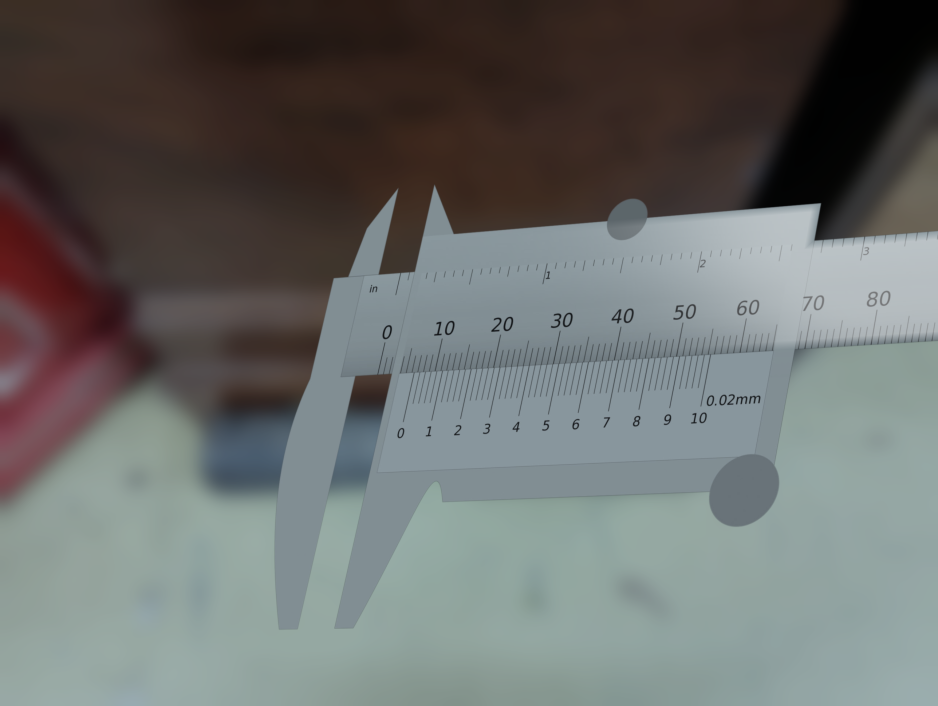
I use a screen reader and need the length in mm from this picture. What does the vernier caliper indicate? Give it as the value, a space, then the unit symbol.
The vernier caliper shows 6.4 mm
